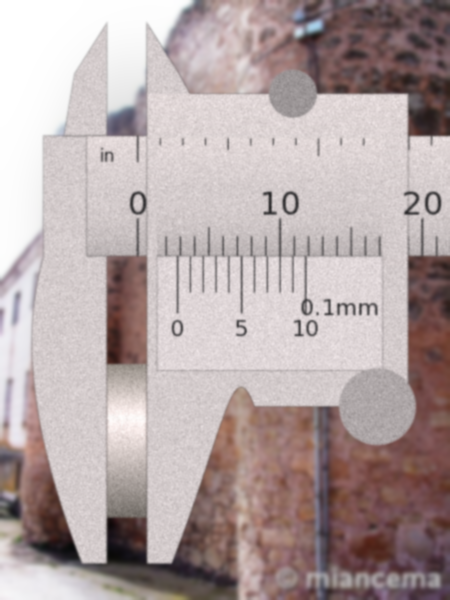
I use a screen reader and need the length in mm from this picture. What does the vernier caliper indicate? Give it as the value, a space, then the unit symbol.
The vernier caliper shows 2.8 mm
